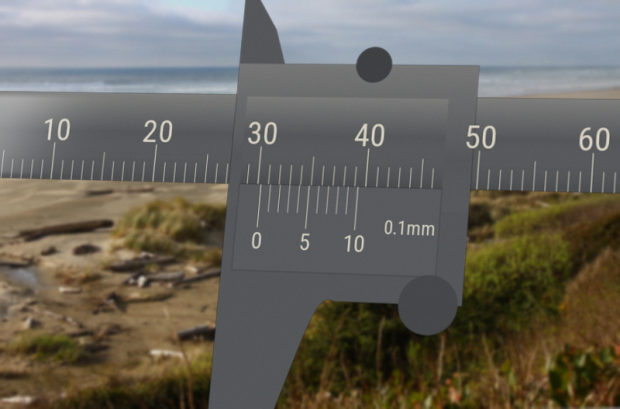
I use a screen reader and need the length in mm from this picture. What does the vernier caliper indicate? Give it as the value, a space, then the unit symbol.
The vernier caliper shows 30.3 mm
